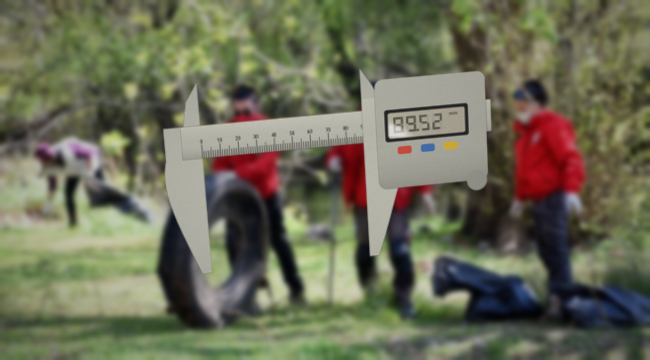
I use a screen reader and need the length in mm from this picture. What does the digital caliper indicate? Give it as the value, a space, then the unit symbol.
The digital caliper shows 89.52 mm
